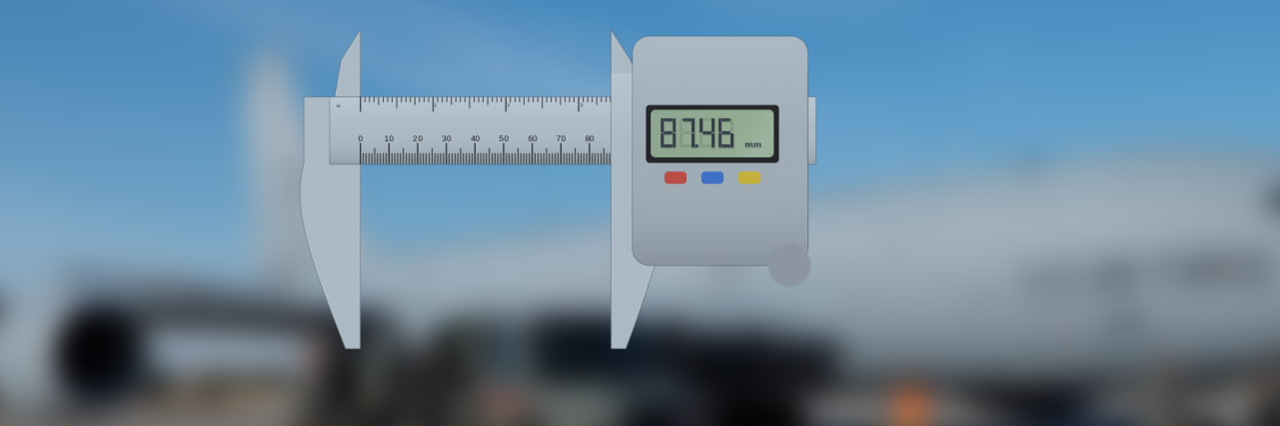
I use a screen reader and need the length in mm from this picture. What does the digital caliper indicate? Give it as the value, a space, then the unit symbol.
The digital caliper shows 87.46 mm
